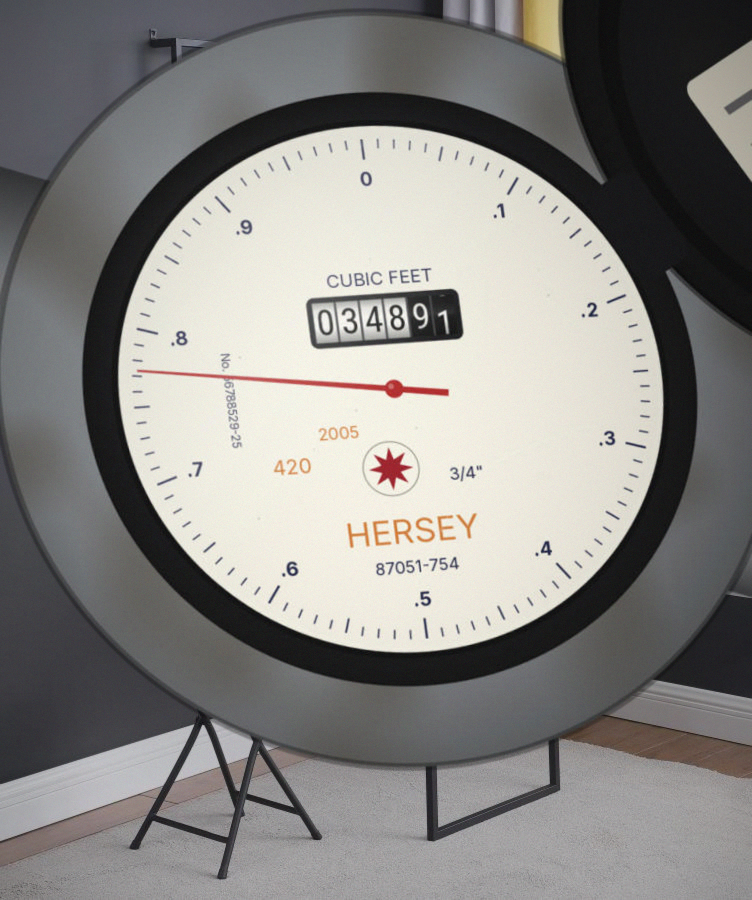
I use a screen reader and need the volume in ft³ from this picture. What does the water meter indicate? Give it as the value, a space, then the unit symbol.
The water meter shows 34890.77 ft³
